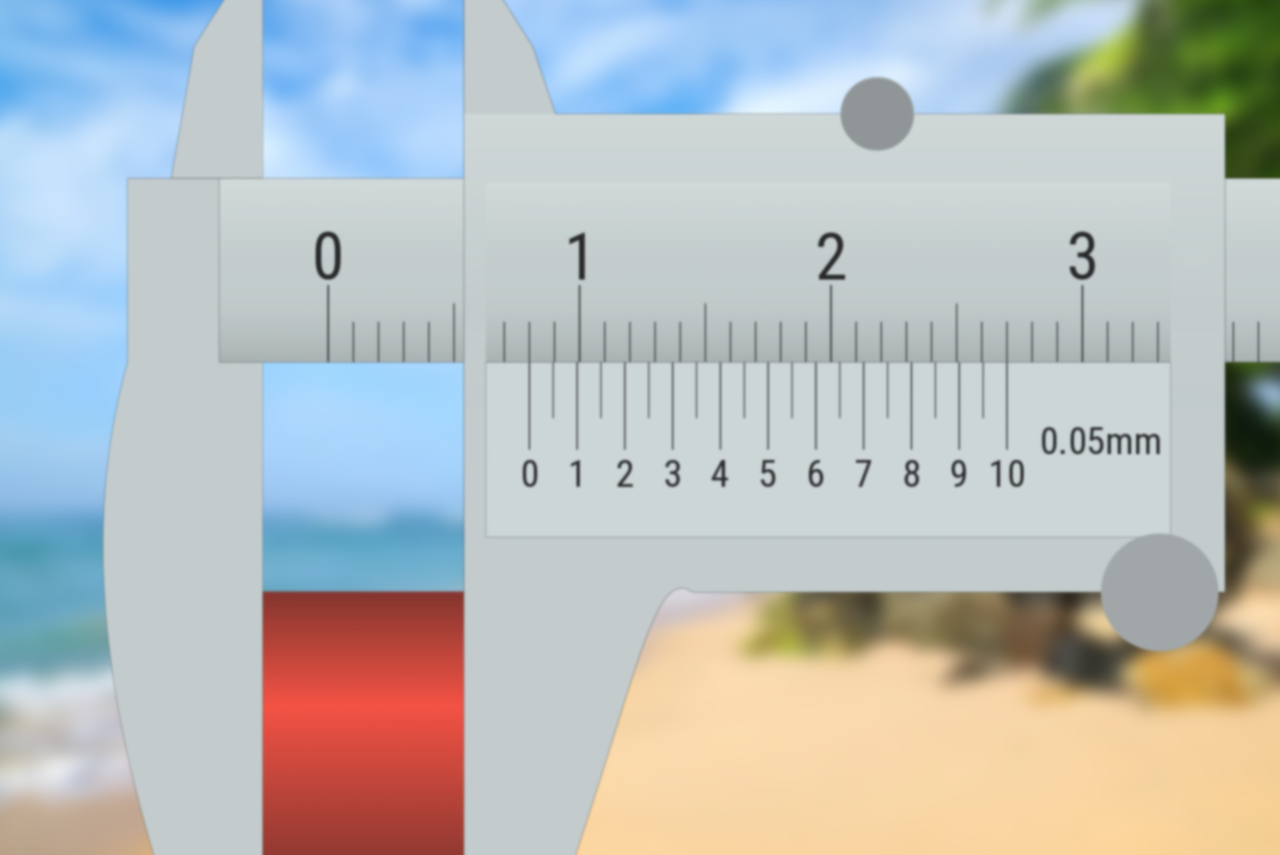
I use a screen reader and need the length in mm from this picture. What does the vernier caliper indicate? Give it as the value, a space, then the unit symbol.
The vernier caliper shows 8.0 mm
